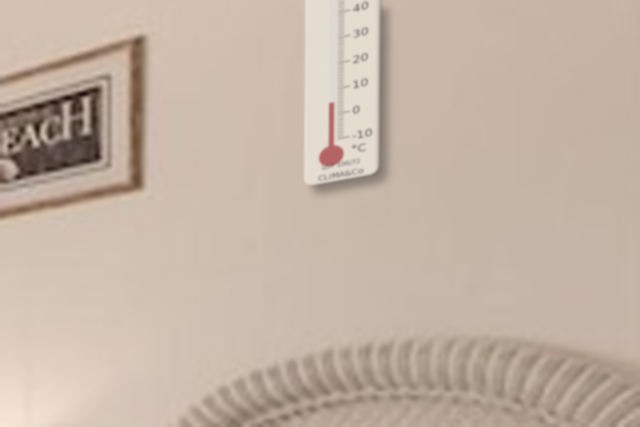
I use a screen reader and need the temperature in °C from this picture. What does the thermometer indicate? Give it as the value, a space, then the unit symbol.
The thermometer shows 5 °C
